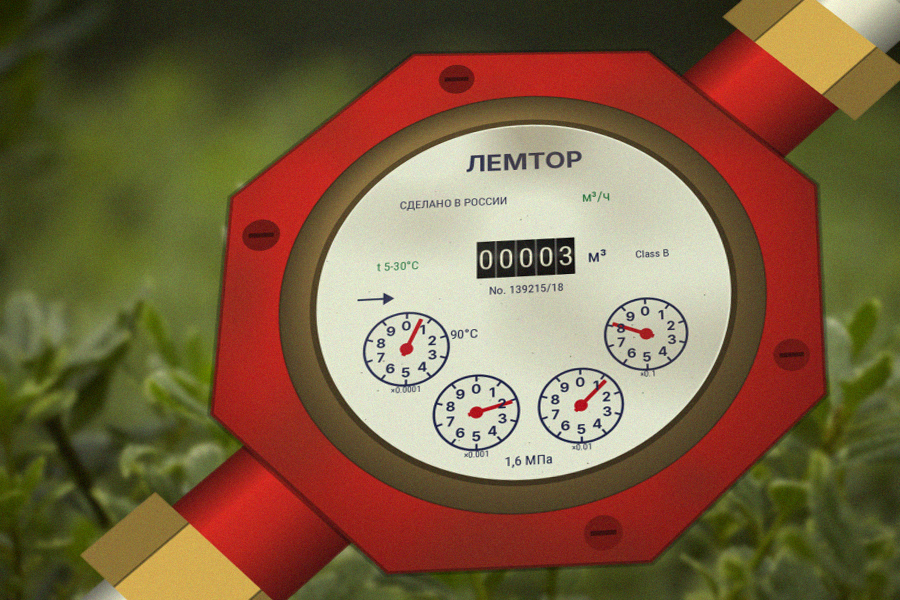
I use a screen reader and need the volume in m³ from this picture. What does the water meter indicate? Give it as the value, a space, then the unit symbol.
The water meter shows 3.8120 m³
